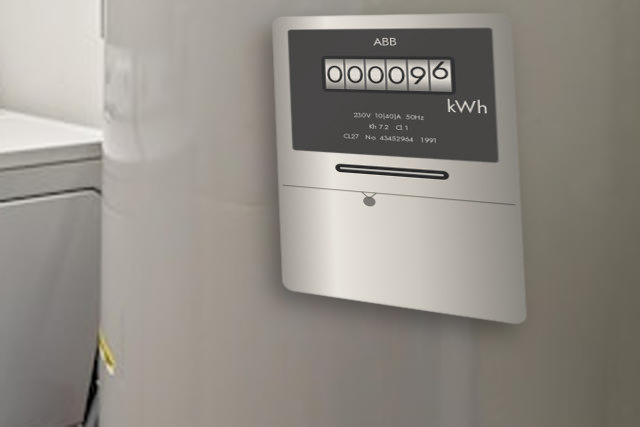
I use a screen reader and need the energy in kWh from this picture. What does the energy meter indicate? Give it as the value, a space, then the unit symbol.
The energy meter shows 96 kWh
